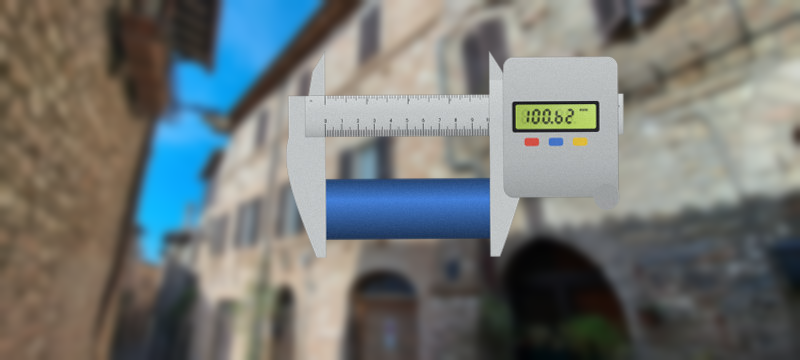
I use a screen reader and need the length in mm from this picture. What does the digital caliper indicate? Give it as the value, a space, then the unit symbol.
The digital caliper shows 100.62 mm
